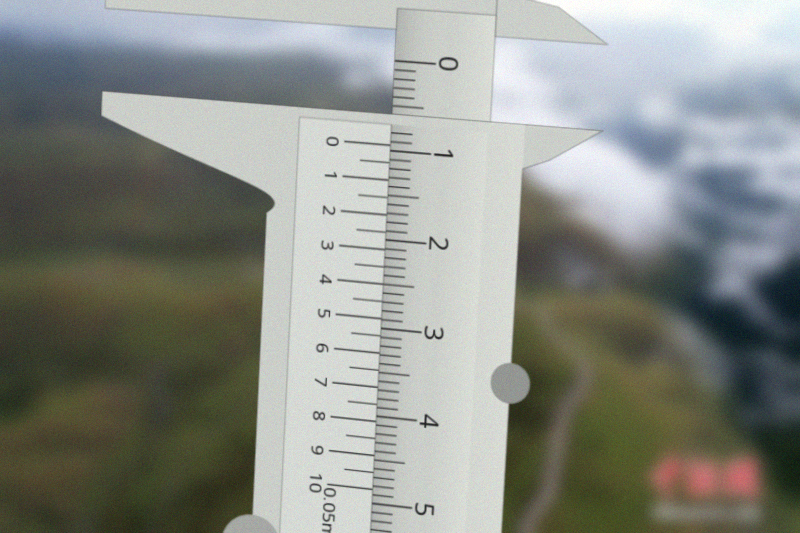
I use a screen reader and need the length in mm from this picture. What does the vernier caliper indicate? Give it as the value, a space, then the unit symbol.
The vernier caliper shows 9.4 mm
